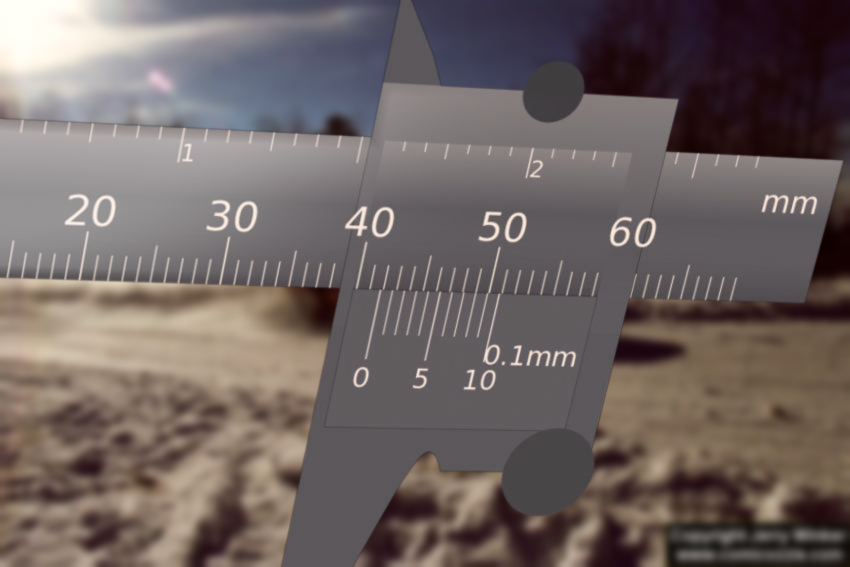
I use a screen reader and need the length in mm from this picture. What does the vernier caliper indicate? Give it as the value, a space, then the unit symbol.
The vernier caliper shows 41.8 mm
